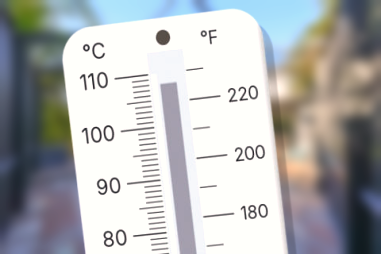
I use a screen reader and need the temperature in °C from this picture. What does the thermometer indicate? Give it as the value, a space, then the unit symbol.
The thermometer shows 108 °C
